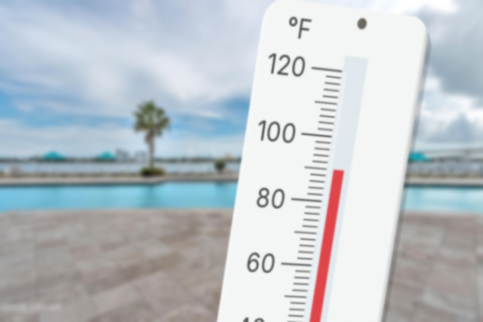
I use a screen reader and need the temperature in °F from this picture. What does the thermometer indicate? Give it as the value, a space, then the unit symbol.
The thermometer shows 90 °F
